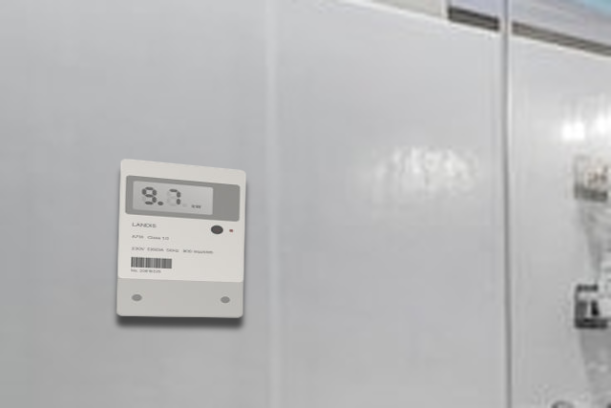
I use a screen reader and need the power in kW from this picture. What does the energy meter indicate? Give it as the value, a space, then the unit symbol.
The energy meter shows 9.7 kW
